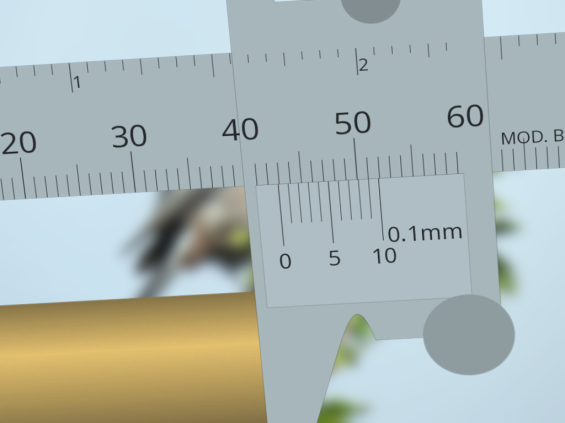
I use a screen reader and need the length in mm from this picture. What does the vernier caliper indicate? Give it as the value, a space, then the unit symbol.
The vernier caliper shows 42.9 mm
